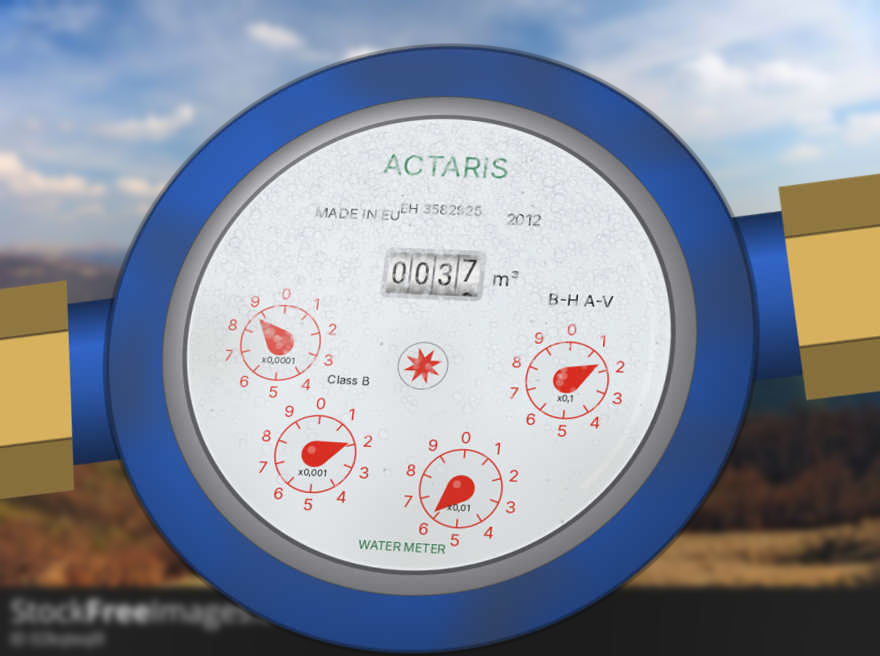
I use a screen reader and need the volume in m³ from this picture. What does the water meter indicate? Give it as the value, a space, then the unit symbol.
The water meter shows 37.1618 m³
